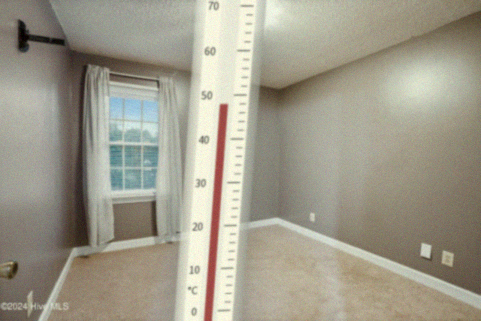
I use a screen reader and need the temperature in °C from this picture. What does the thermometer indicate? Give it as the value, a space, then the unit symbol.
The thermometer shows 48 °C
